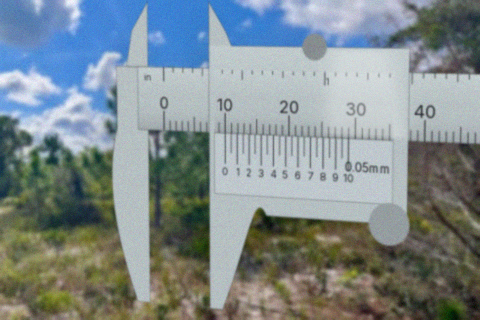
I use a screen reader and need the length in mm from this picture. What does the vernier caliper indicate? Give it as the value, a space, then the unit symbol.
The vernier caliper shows 10.0 mm
